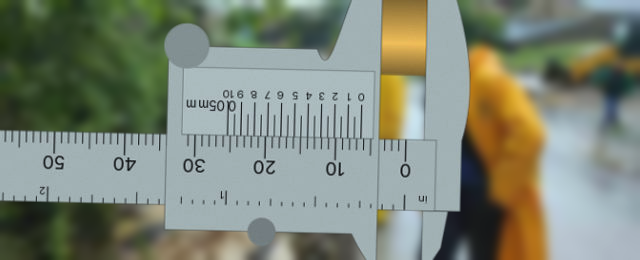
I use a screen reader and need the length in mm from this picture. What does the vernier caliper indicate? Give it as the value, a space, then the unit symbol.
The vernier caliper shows 6.4 mm
